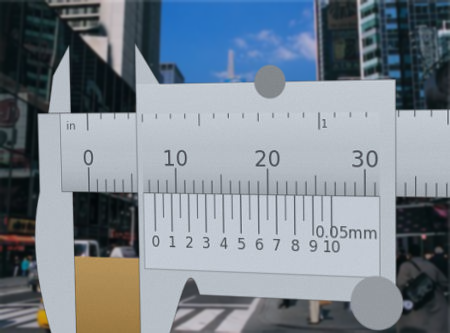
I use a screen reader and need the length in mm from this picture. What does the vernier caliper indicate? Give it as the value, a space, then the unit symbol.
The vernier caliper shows 7.6 mm
